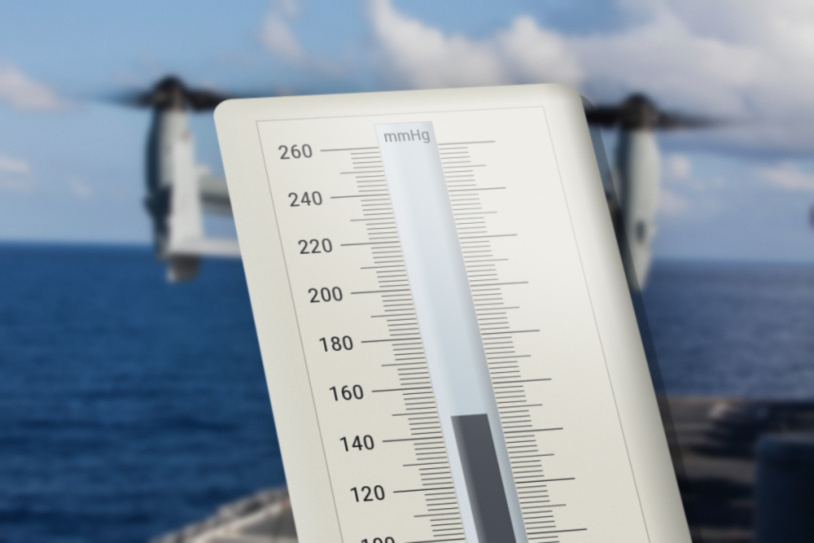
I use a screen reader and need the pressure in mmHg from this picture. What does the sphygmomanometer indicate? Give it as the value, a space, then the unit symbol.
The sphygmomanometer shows 148 mmHg
